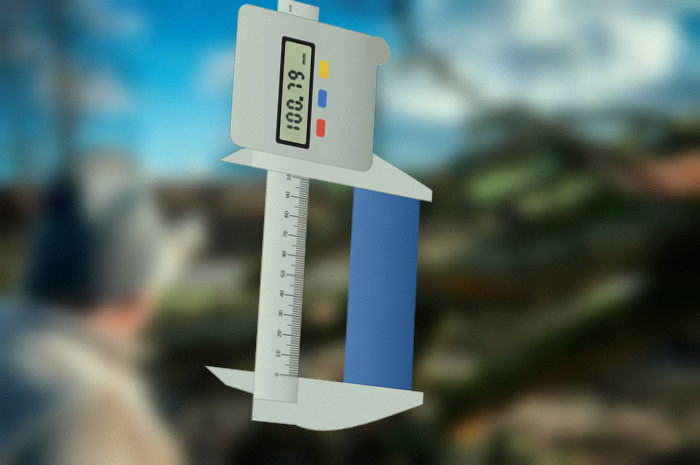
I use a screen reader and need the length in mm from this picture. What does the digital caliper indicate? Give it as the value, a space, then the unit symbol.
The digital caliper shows 100.79 mm
